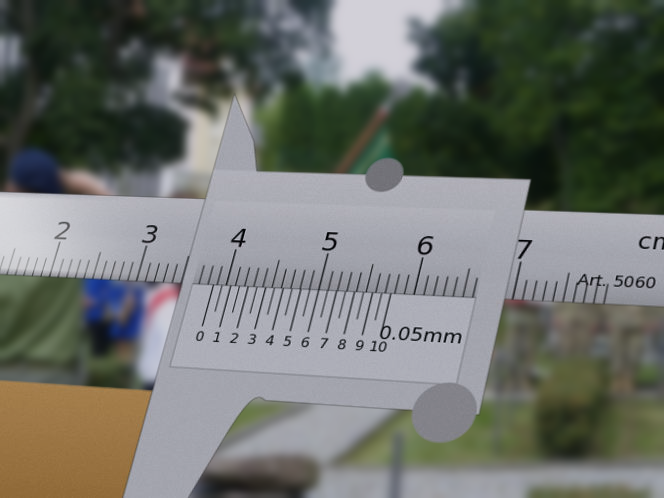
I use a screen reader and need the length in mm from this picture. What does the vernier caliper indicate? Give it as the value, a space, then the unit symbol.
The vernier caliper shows 38.6 mm
